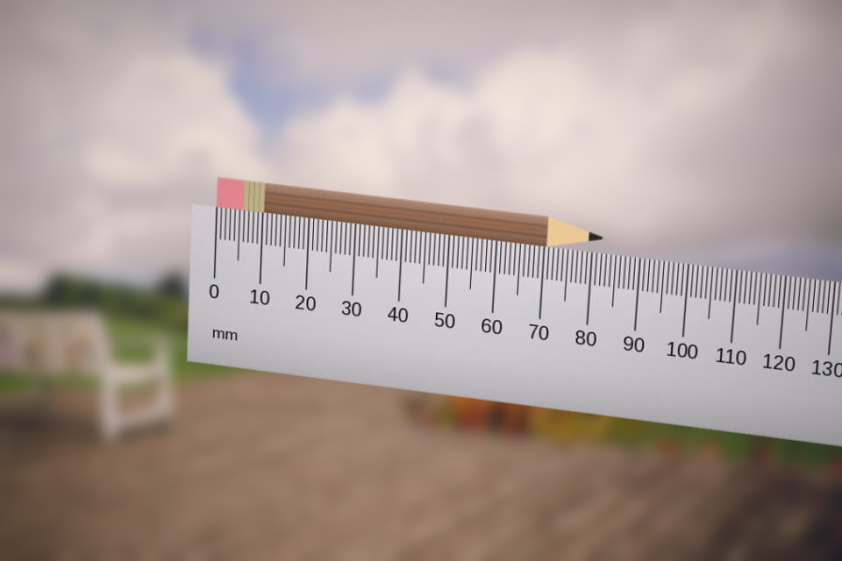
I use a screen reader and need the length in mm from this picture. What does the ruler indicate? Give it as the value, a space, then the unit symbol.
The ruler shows 82 mm
